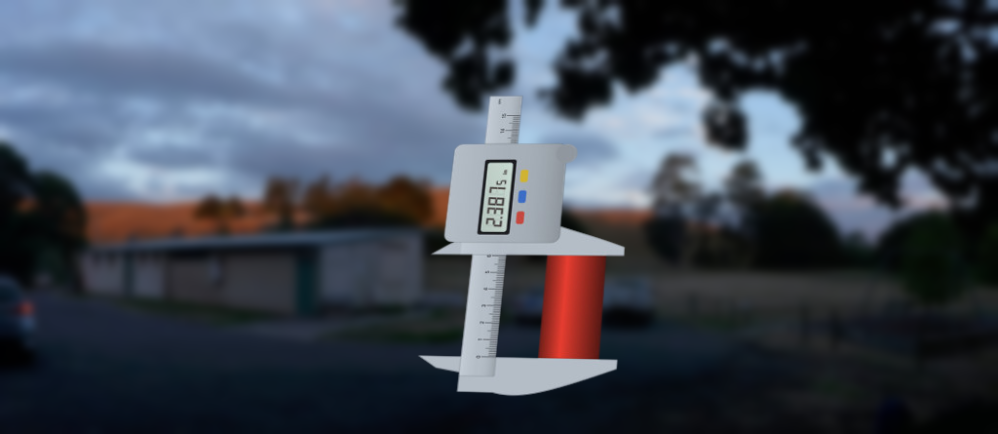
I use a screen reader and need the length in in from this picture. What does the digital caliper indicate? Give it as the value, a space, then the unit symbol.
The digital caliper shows 2.3875 in
